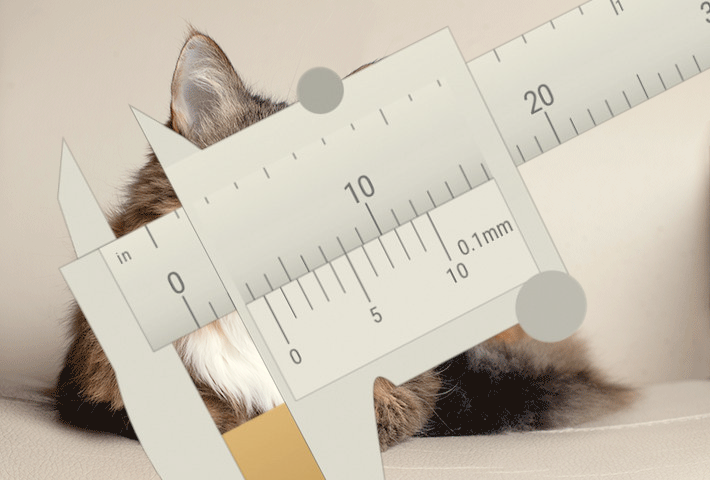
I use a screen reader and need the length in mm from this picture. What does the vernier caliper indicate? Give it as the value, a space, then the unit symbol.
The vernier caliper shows 3.5 mm
